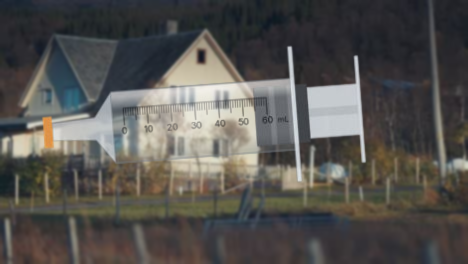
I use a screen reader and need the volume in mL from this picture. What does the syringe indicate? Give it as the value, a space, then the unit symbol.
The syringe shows 55 mL
